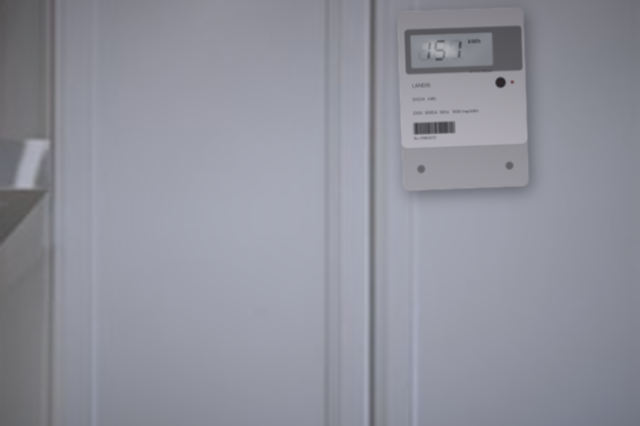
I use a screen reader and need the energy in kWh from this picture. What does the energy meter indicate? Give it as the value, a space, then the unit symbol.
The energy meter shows 151 kWh
